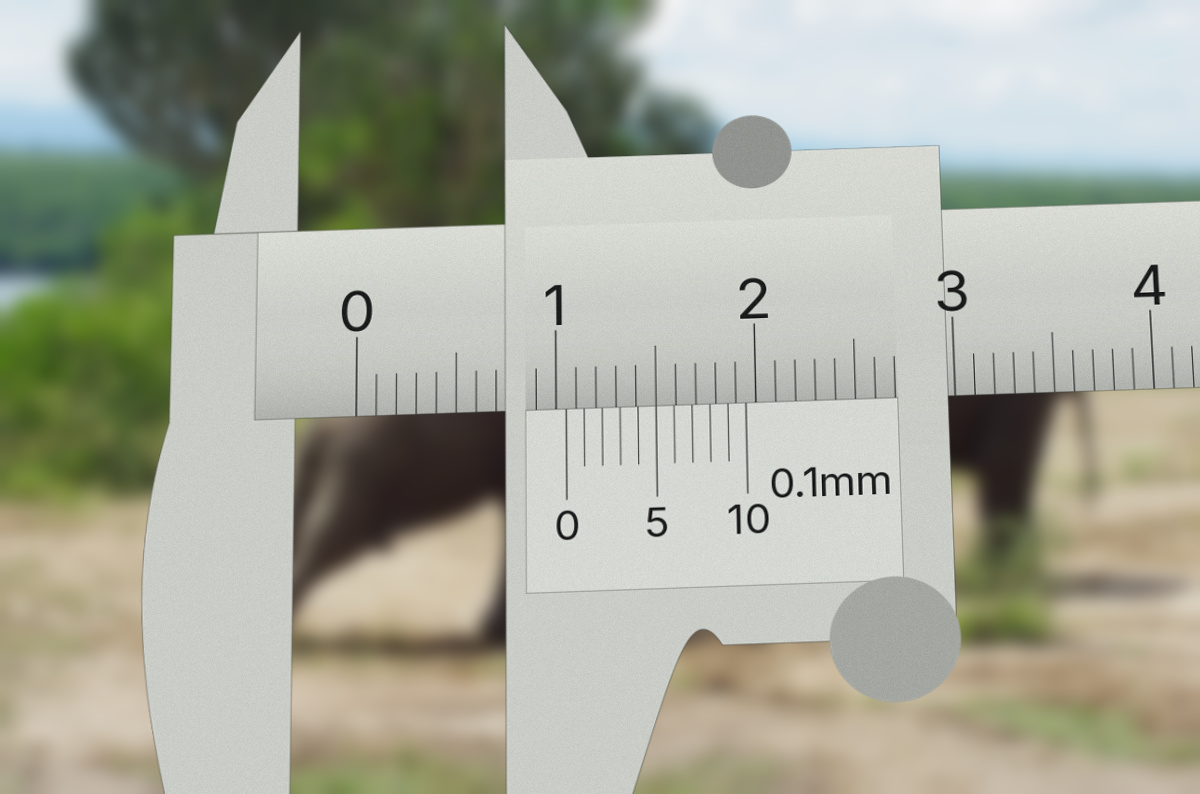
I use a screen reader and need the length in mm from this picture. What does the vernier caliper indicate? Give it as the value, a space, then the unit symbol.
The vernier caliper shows 10.5 mm
